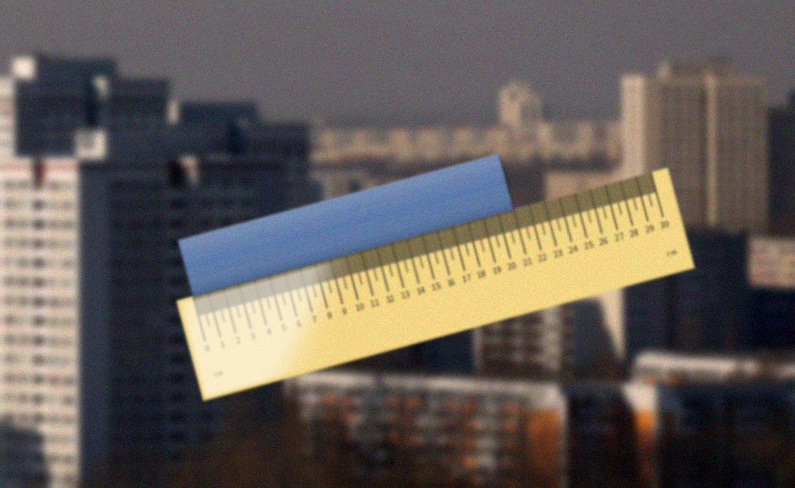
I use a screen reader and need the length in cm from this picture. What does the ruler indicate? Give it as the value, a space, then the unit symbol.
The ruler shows 21 cm
